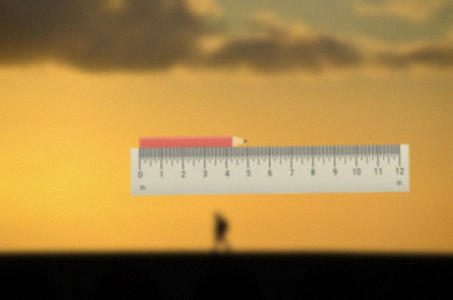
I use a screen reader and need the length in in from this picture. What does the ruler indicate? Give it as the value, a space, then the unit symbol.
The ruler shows 5 in
